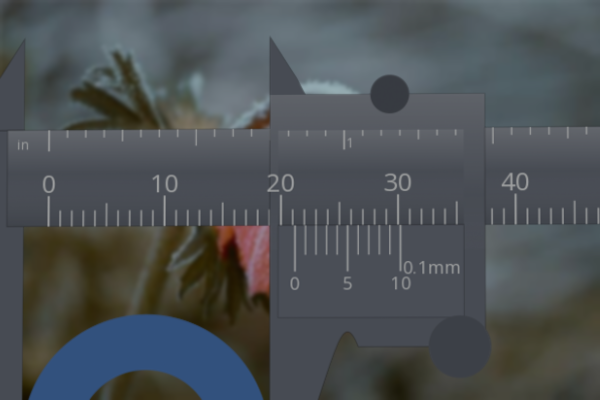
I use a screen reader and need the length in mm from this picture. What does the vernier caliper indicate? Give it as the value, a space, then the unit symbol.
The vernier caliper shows 21.2 mm
